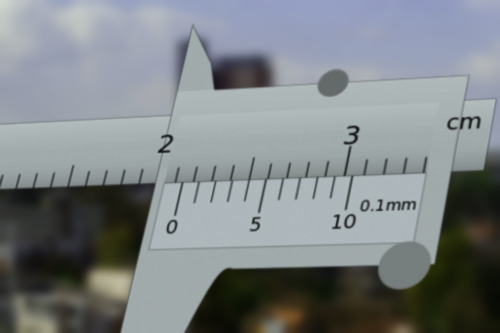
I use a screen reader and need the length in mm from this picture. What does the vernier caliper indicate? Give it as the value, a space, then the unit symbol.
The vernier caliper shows 21.4 mm
